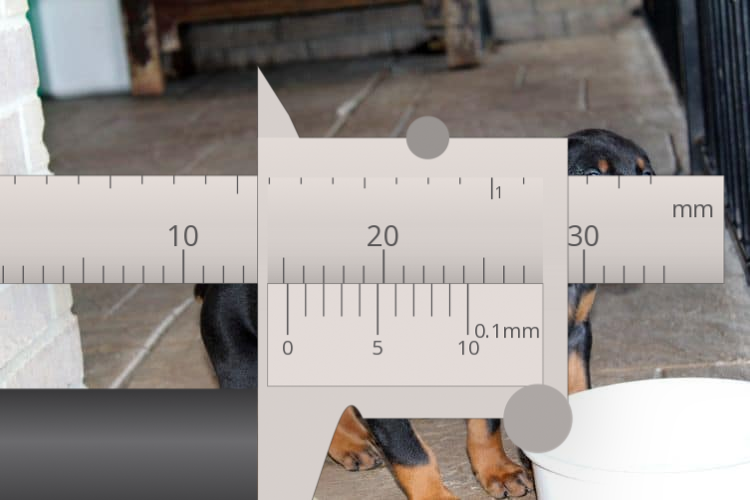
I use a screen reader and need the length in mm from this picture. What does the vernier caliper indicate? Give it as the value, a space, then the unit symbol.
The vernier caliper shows 15.2 mm
